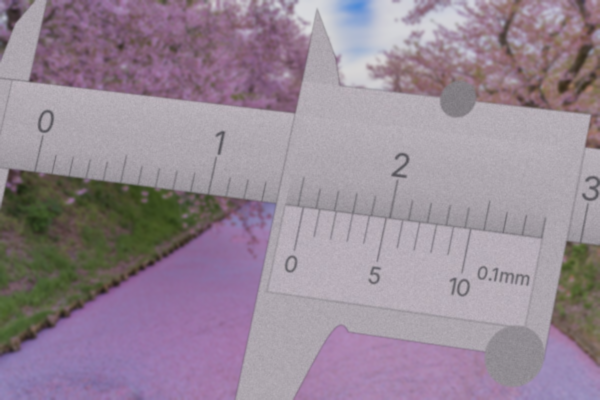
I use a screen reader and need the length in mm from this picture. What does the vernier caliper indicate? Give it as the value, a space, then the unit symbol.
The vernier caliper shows 15.3 mm
